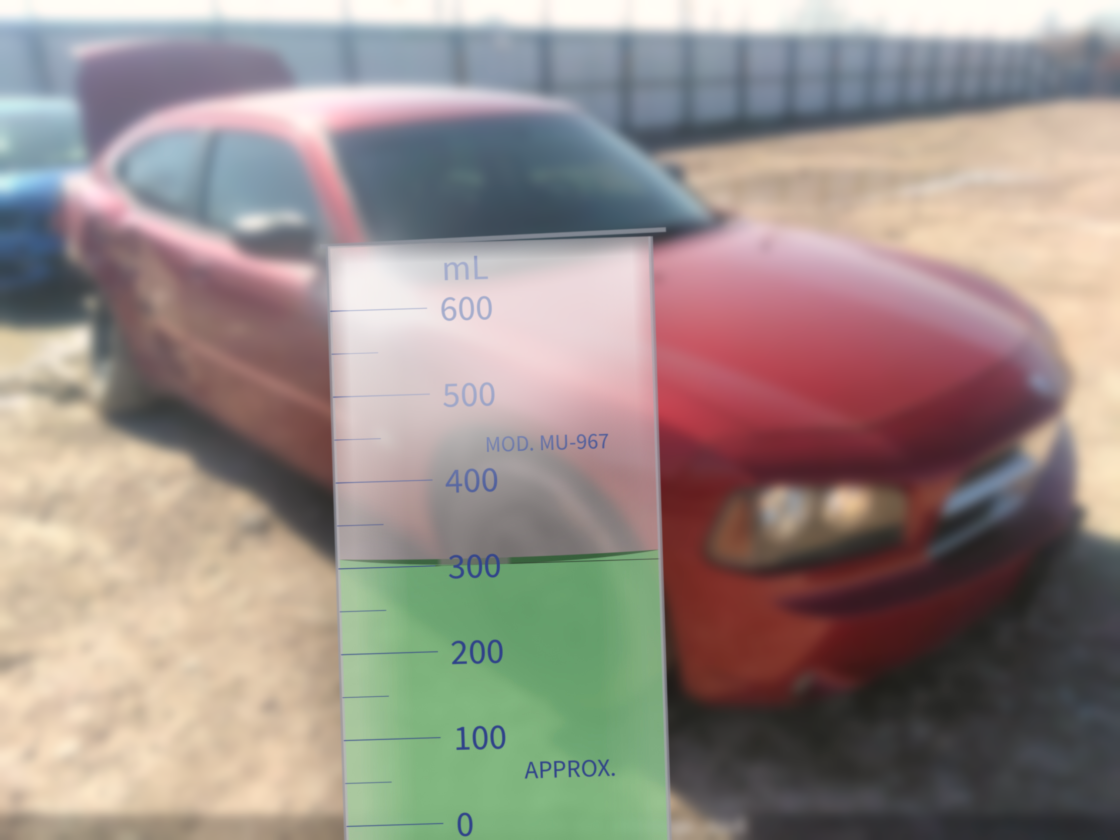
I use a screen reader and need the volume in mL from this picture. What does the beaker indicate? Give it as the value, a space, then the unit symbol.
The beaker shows 300 mL
